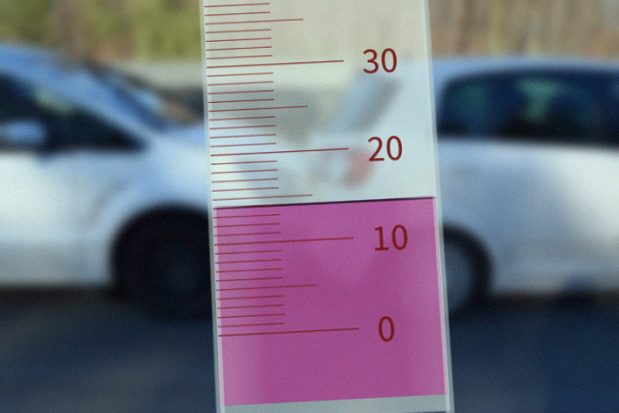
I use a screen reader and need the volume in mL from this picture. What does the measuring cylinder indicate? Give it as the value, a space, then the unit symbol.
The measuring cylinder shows 14 mL
